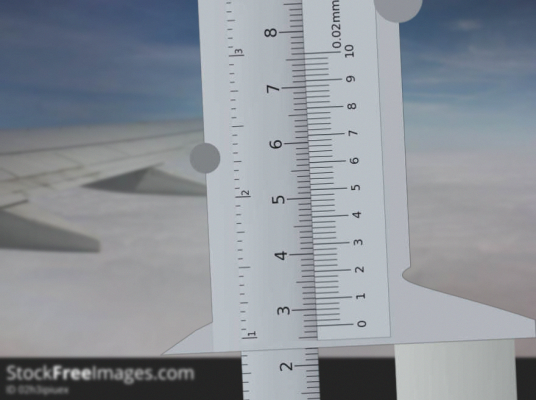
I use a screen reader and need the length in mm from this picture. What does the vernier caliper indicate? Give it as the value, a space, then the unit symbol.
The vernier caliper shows 27.0 mm
